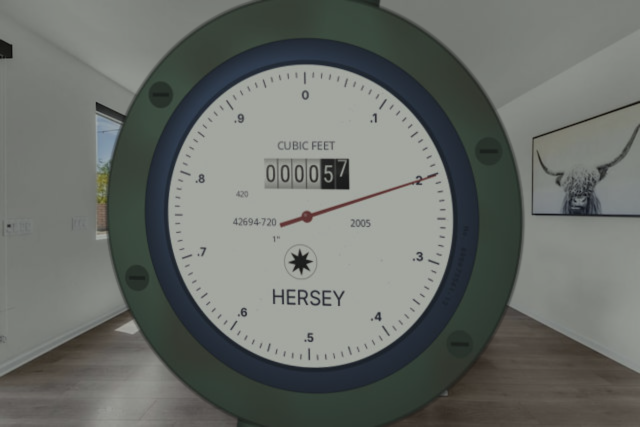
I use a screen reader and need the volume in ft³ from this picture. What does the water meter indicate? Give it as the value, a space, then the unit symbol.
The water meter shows 57.20 ft³
